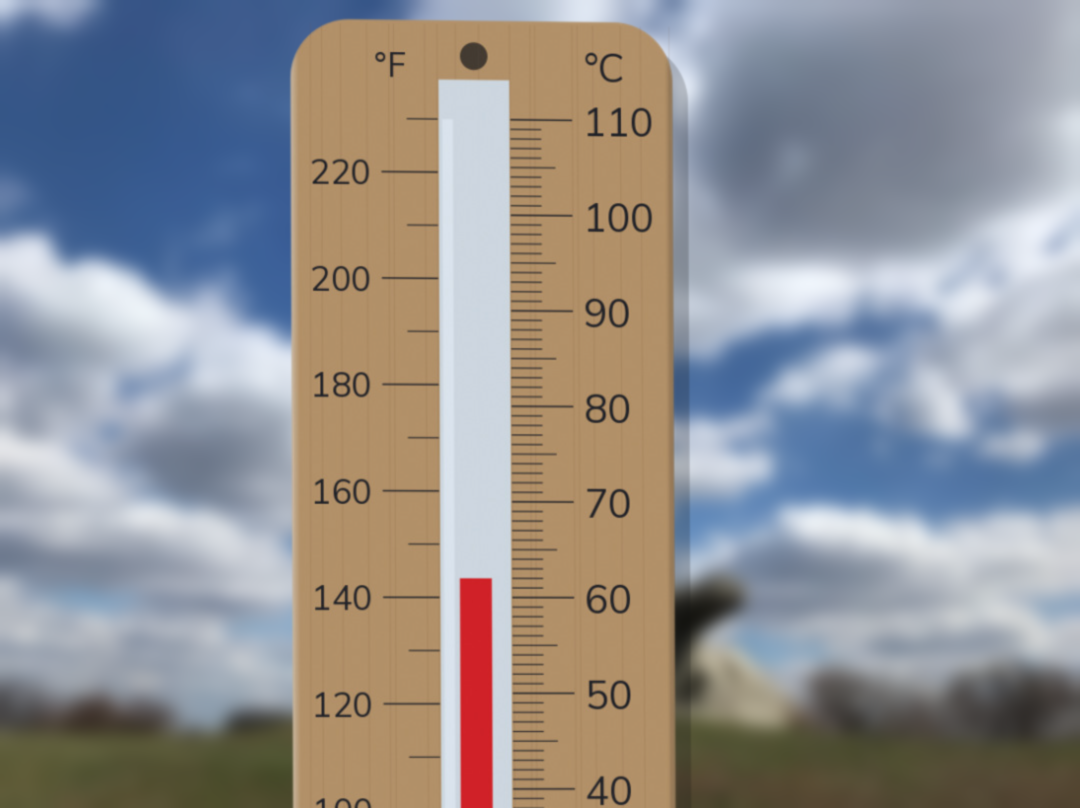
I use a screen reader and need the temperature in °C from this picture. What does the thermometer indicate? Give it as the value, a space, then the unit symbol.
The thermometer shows 62 °C
